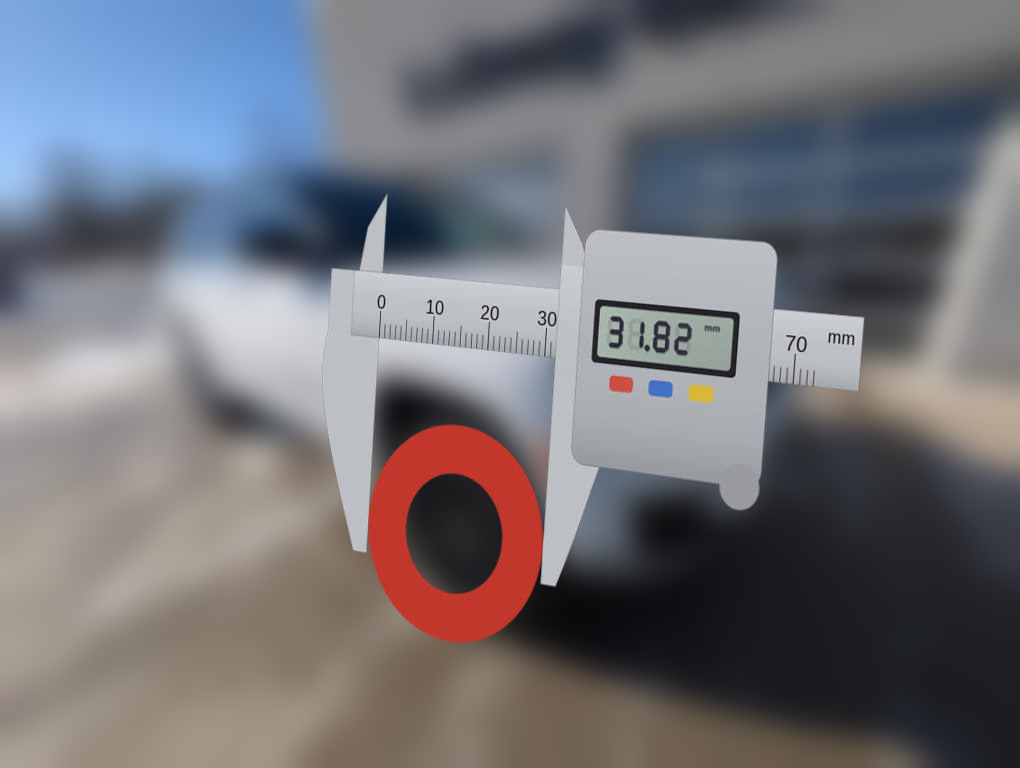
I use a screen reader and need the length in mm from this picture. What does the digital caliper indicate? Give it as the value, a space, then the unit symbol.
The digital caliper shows 31.82 mm
